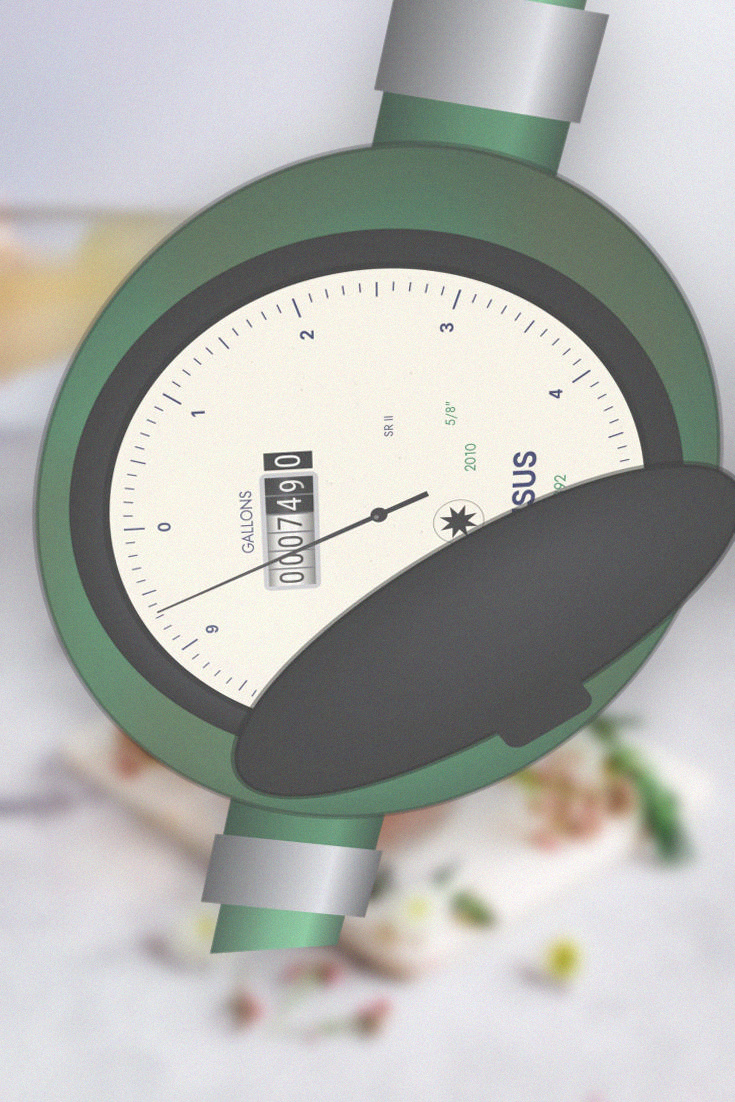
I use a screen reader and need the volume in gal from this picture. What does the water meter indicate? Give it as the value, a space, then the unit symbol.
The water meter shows 7489.3 gal
